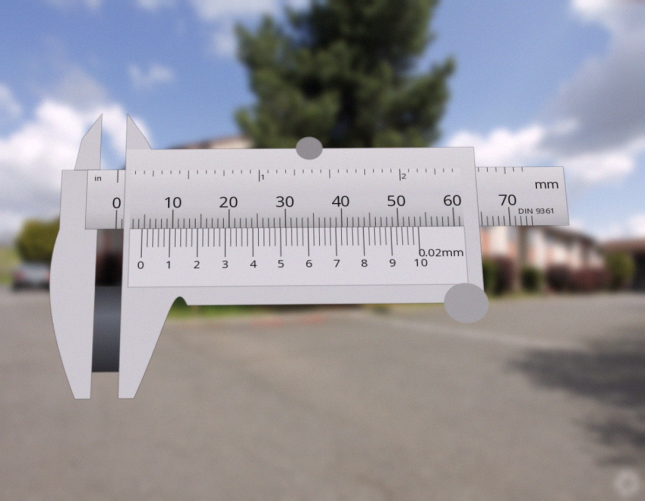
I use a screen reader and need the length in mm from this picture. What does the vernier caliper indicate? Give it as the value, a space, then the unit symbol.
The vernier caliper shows 4.6 mm
